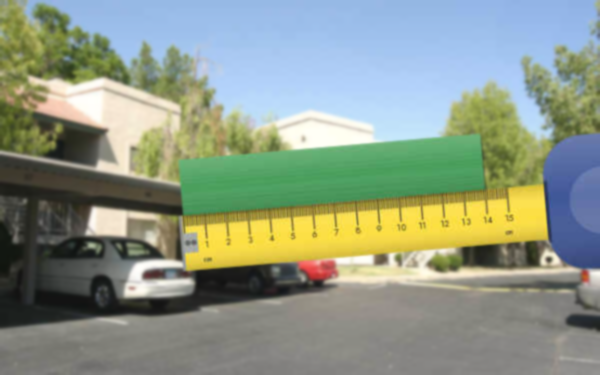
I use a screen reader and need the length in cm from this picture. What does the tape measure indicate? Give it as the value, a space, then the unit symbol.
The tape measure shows 14 cm
